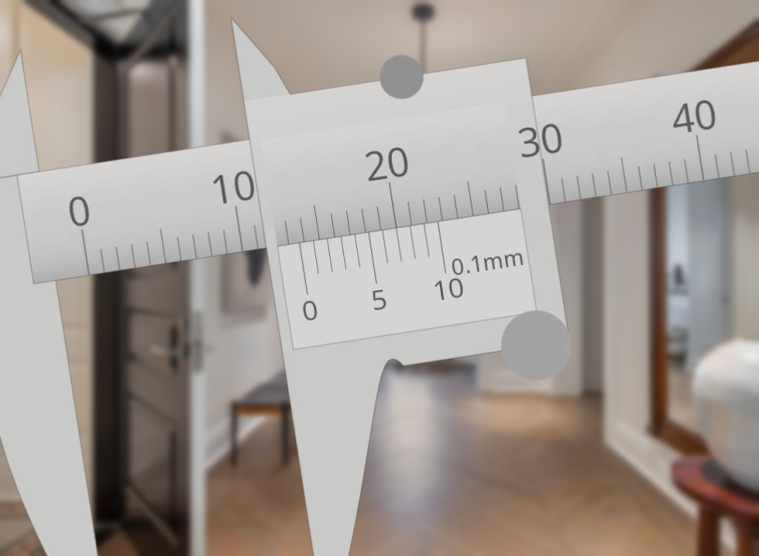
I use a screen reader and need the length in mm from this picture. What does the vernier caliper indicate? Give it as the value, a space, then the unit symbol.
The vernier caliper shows 13.7 mm
